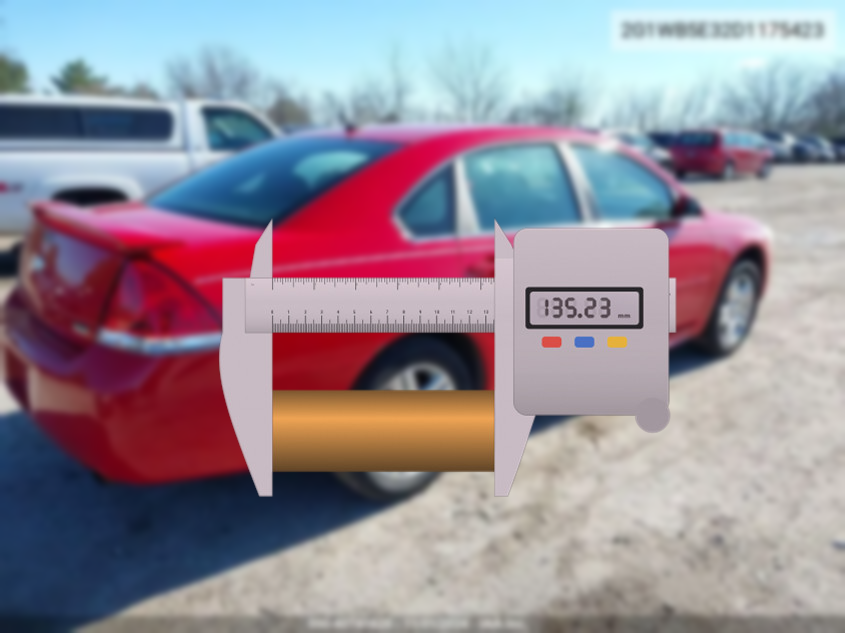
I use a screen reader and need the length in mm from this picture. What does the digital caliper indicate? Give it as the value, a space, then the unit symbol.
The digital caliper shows 135.23 mm
